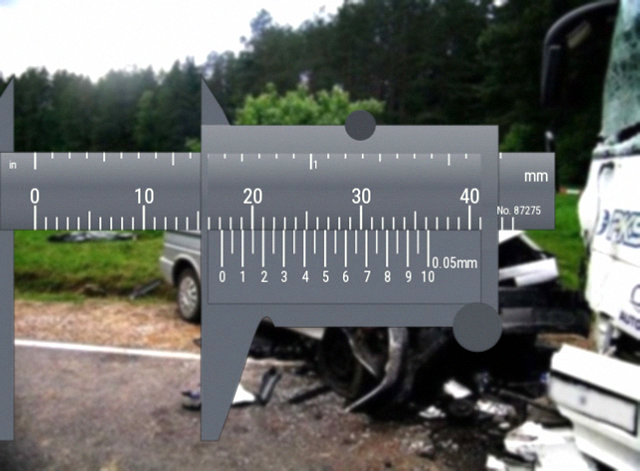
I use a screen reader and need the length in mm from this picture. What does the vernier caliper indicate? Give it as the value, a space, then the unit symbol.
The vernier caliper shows 17.2 mm
